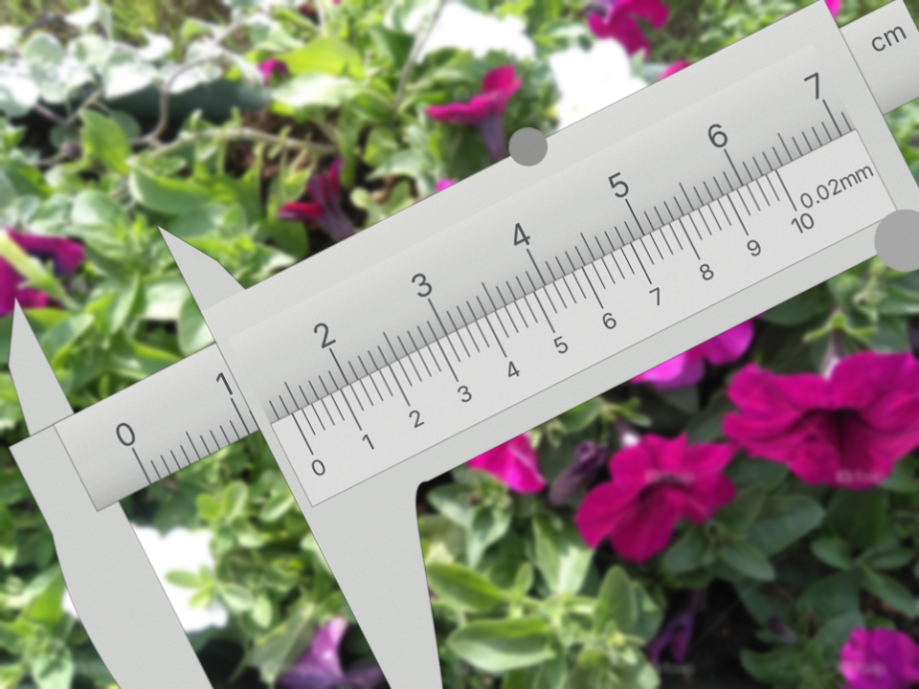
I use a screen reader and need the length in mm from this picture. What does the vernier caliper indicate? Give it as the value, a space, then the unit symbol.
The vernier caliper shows 14.3 mm
